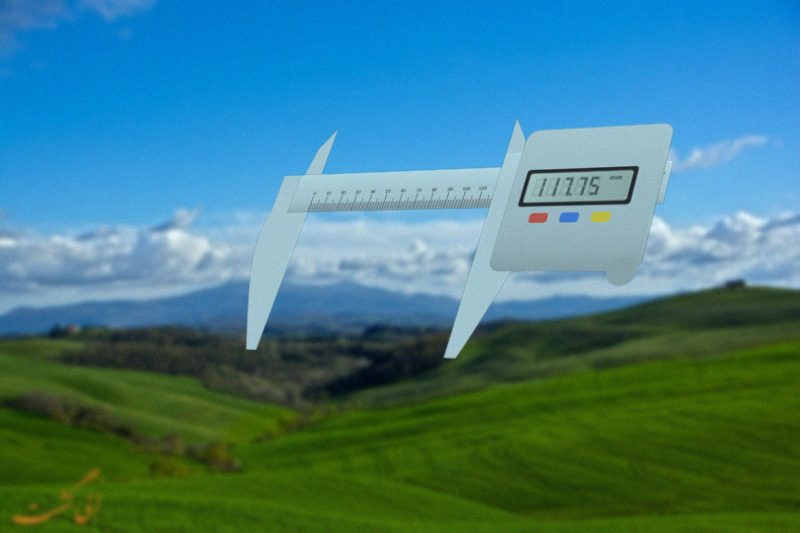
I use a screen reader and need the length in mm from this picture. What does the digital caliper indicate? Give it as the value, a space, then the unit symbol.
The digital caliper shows 117.75 mm
